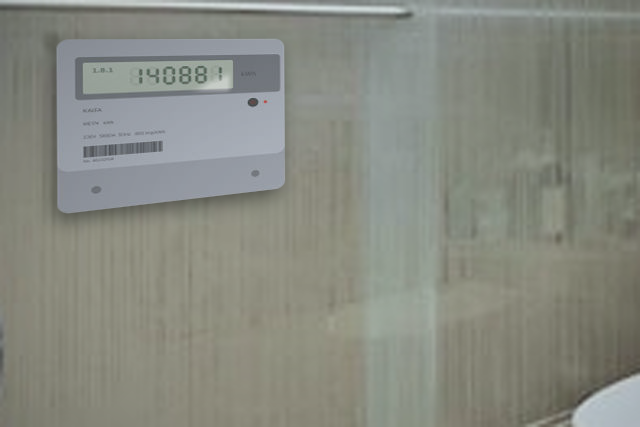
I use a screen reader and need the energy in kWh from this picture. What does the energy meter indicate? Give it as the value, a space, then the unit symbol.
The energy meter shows 140881 kWh
